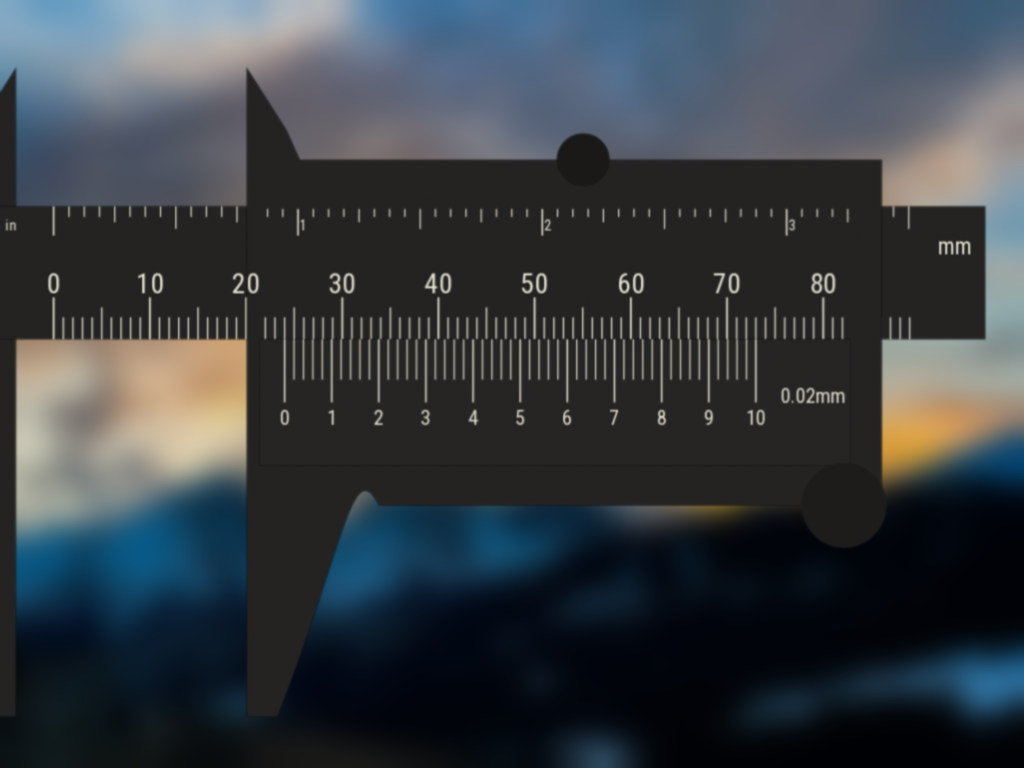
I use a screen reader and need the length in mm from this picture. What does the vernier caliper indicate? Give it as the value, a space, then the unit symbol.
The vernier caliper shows 24.0 mm
